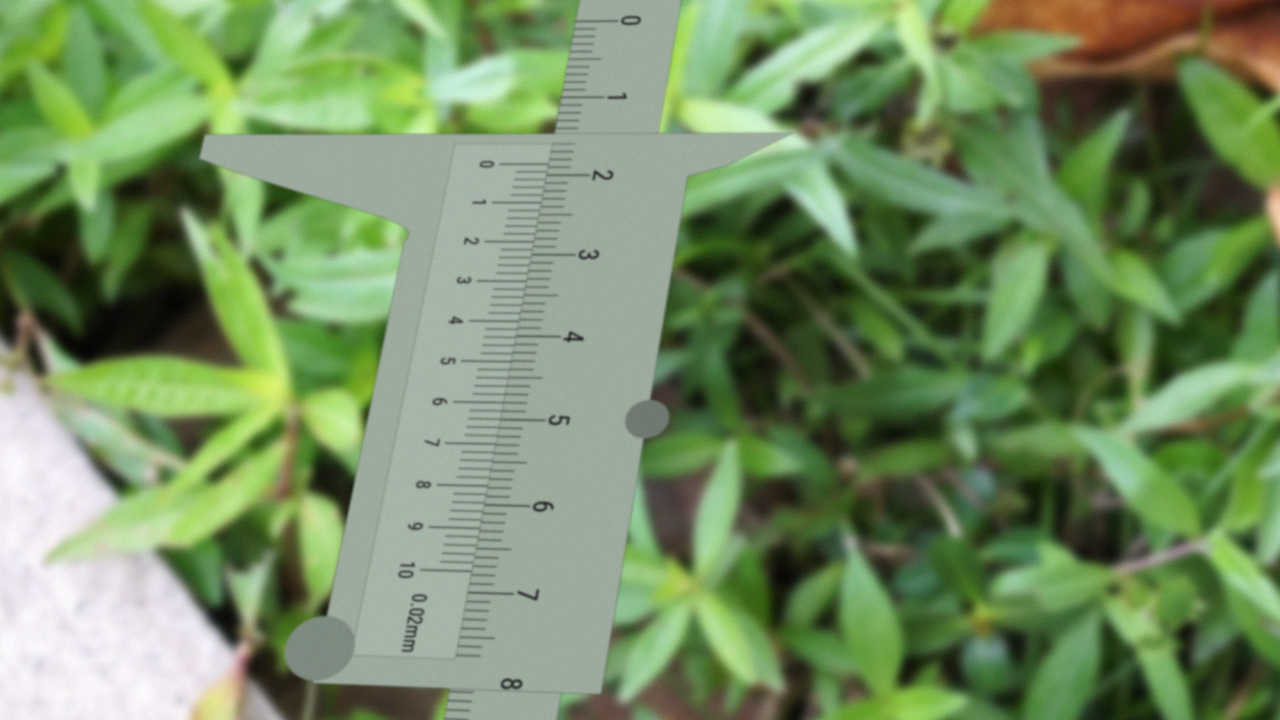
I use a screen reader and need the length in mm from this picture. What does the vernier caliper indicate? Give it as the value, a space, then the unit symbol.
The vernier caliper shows 18.6 mm
